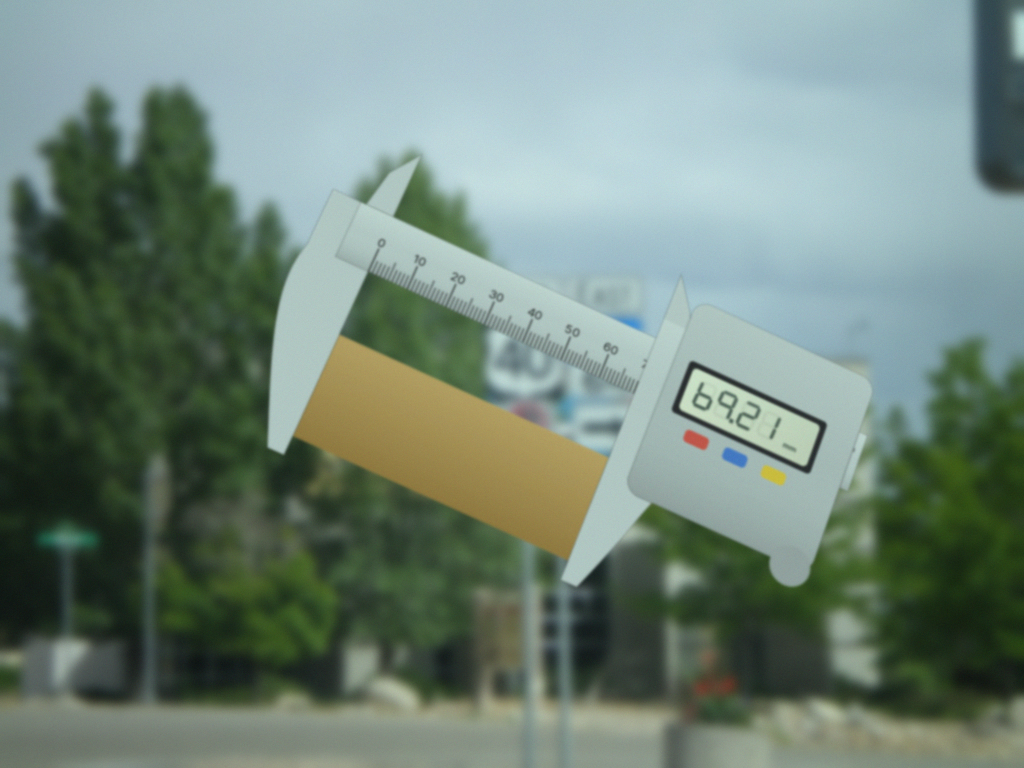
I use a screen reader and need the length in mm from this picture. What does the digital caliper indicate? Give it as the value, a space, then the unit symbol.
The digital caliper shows 69.21 mm
